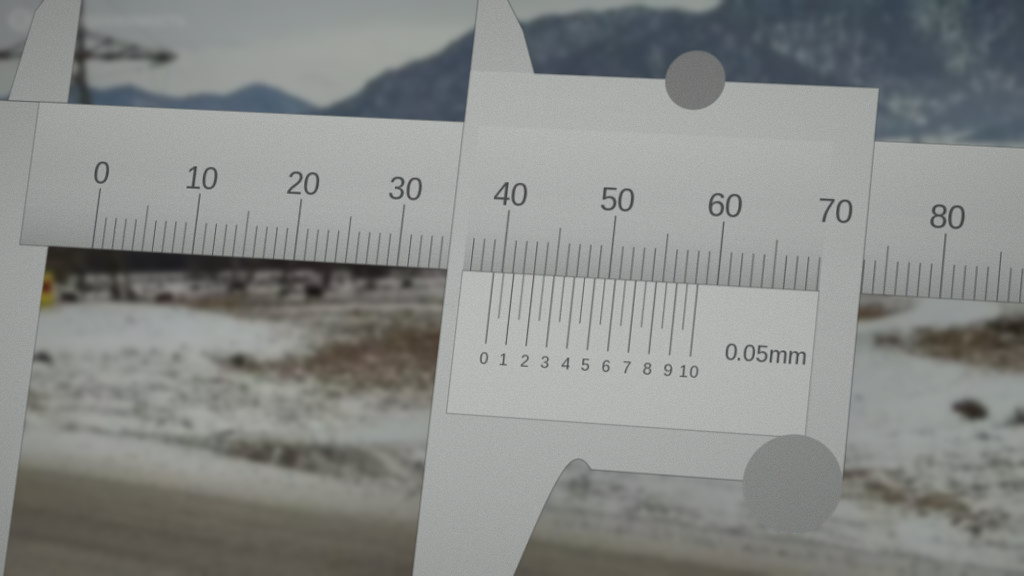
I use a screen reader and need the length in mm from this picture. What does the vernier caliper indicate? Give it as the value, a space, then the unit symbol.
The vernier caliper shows 39.2 mm
